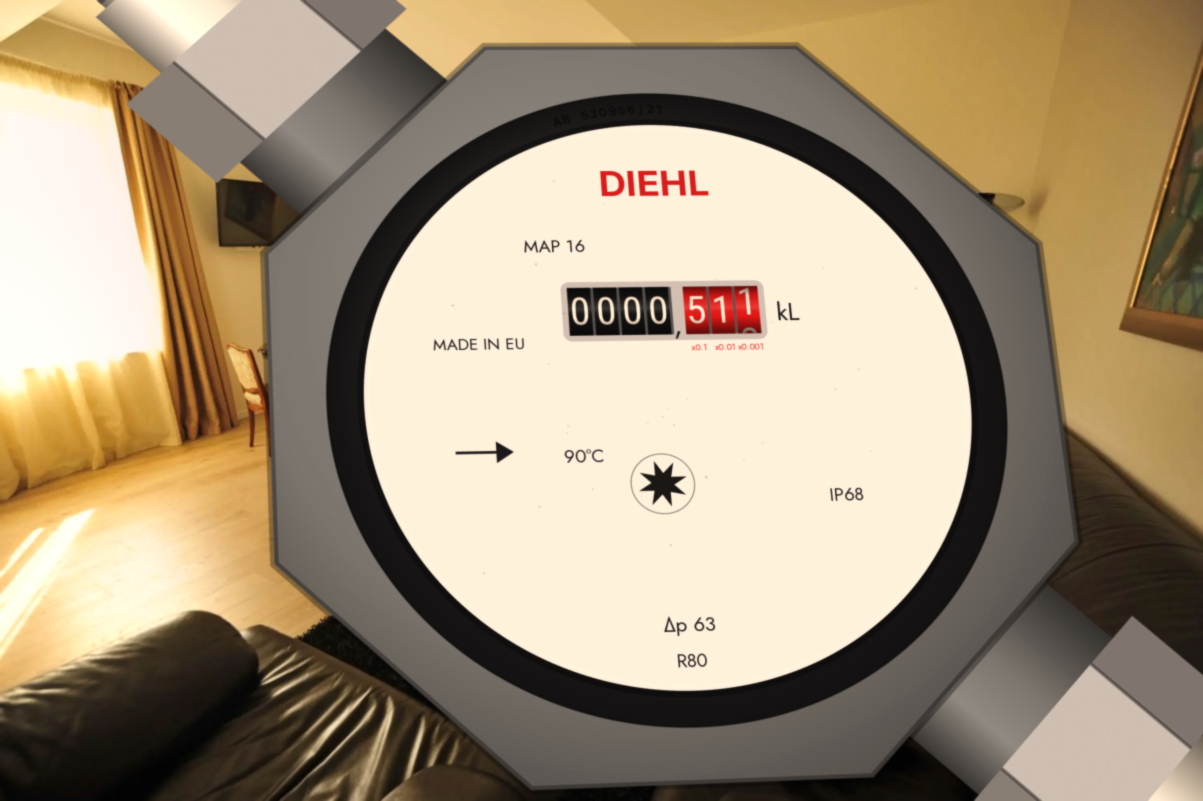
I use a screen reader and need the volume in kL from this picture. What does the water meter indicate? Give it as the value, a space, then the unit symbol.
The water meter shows 0.511 kL
